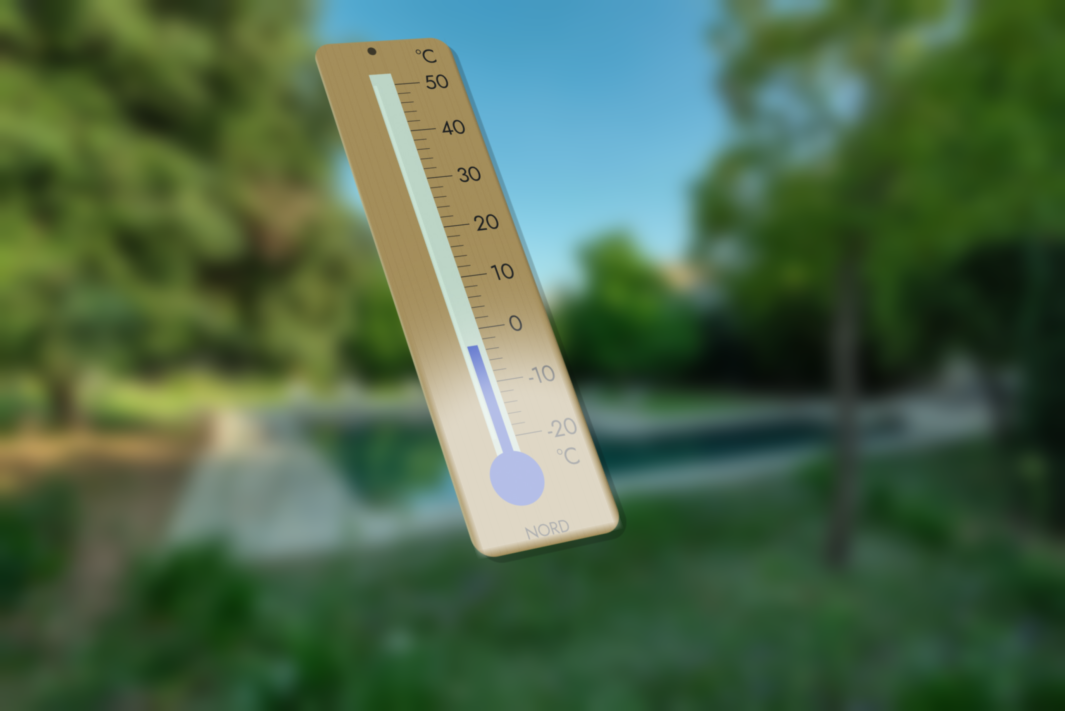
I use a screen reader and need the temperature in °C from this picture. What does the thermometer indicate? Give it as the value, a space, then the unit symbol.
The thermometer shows -3 °C
